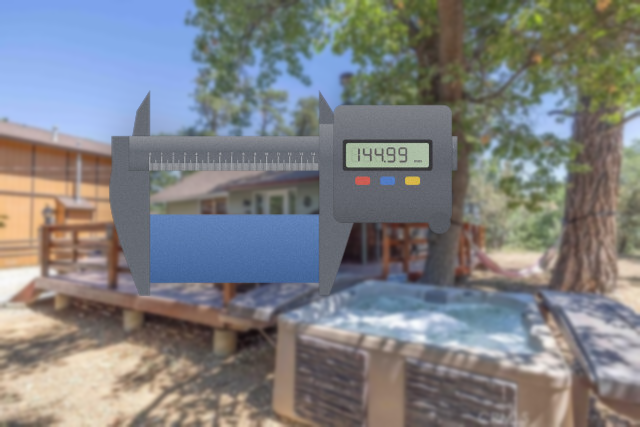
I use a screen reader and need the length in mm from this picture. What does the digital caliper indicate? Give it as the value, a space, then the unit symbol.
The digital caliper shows 144.99 mm
